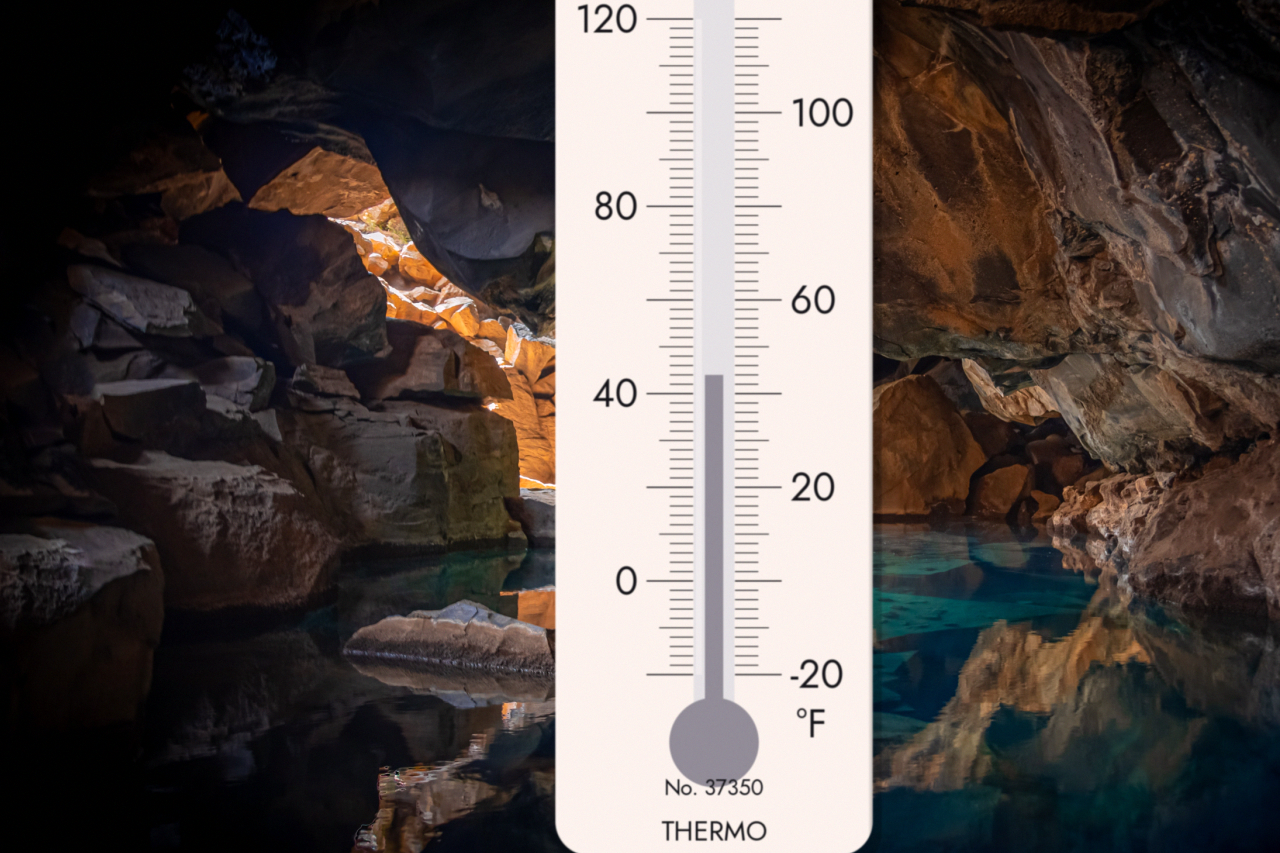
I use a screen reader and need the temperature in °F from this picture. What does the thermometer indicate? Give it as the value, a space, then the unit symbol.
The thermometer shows 44 °F
